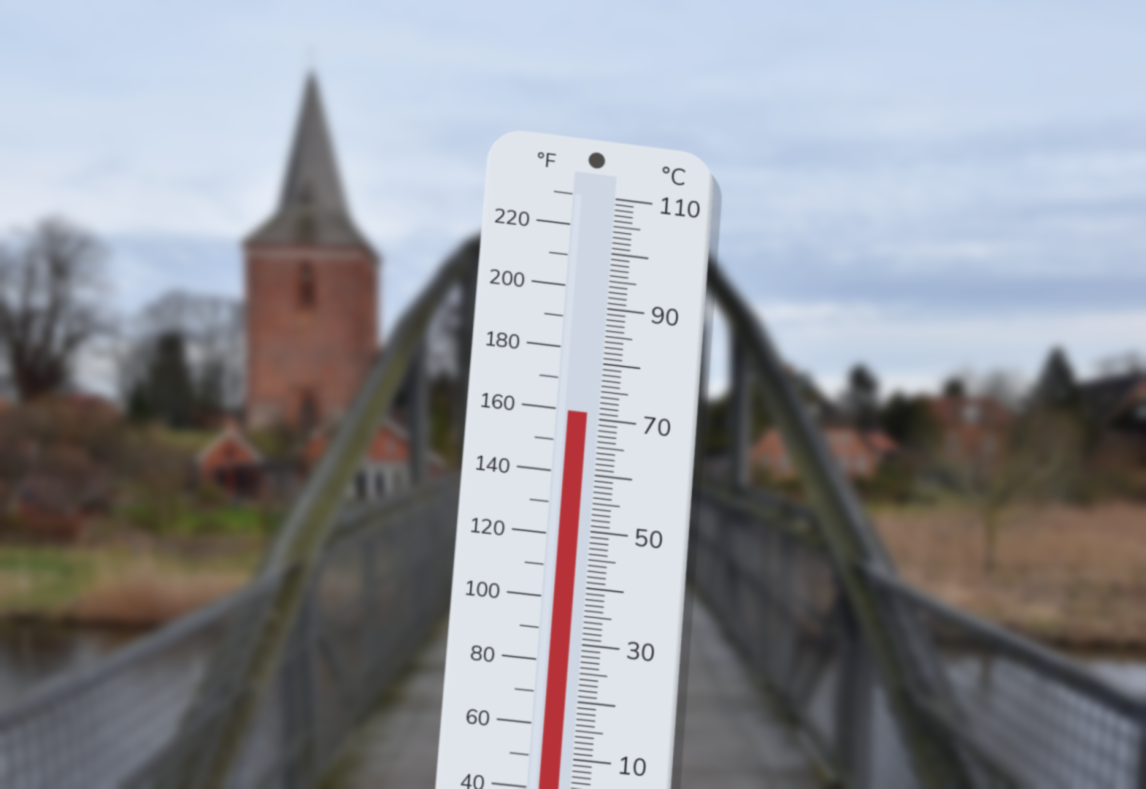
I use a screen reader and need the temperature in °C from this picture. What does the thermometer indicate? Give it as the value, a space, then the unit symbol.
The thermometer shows 71 °C
